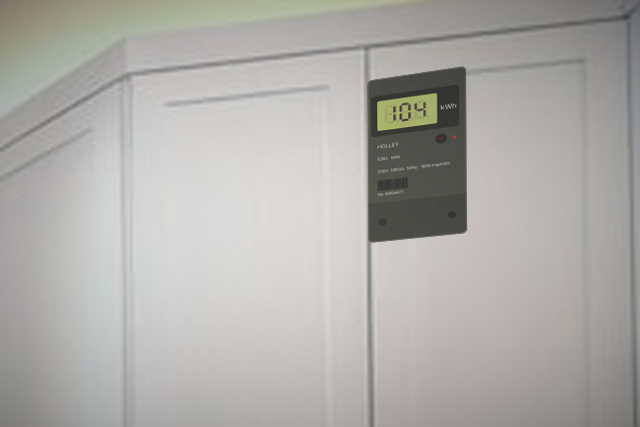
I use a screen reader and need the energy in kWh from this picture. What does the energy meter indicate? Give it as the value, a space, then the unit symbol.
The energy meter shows 104 kWh
